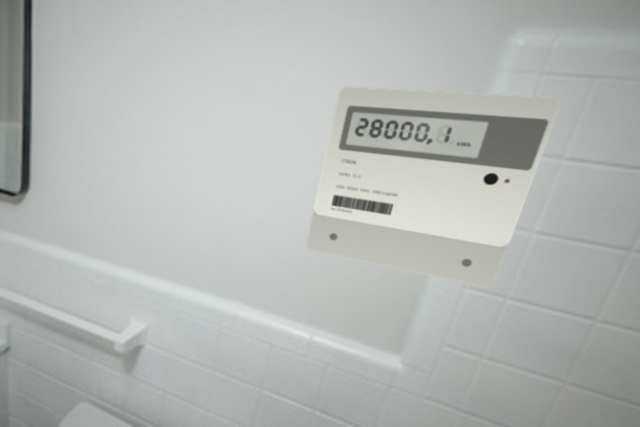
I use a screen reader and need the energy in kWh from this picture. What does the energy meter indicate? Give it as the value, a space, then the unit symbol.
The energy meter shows 28000.1 kWh
